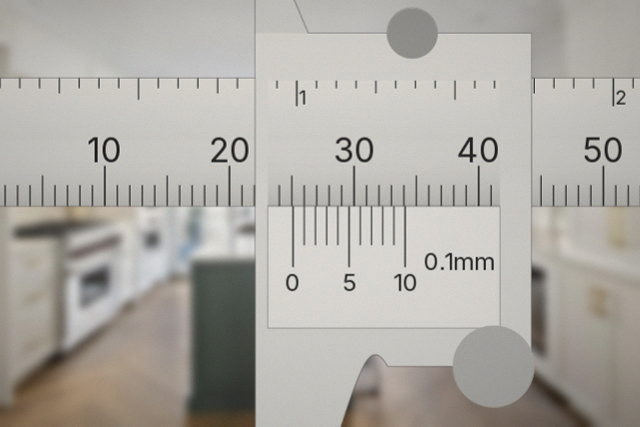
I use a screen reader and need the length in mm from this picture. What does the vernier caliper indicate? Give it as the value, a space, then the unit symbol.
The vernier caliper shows 25.1 mm
